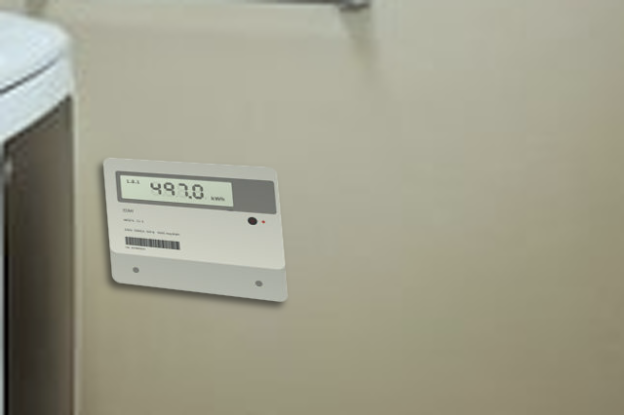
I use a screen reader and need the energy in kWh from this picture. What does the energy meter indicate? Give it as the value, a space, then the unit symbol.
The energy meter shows 497.0 kWh
